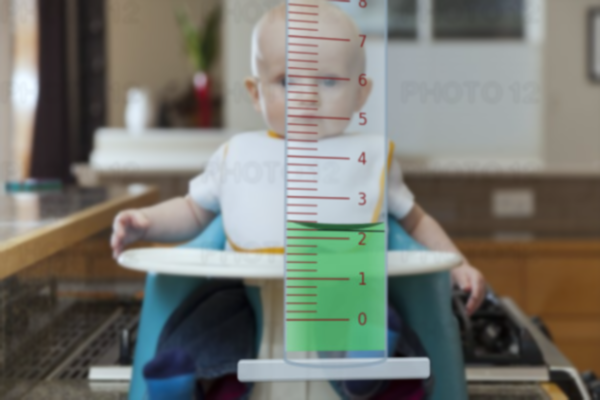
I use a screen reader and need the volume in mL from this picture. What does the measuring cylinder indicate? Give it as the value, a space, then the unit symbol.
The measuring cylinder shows 2.2 mL
